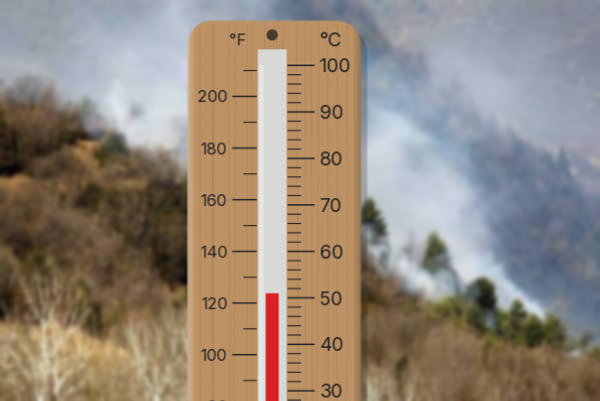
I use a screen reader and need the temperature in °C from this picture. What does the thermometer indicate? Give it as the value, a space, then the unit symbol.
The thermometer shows 51 °C
